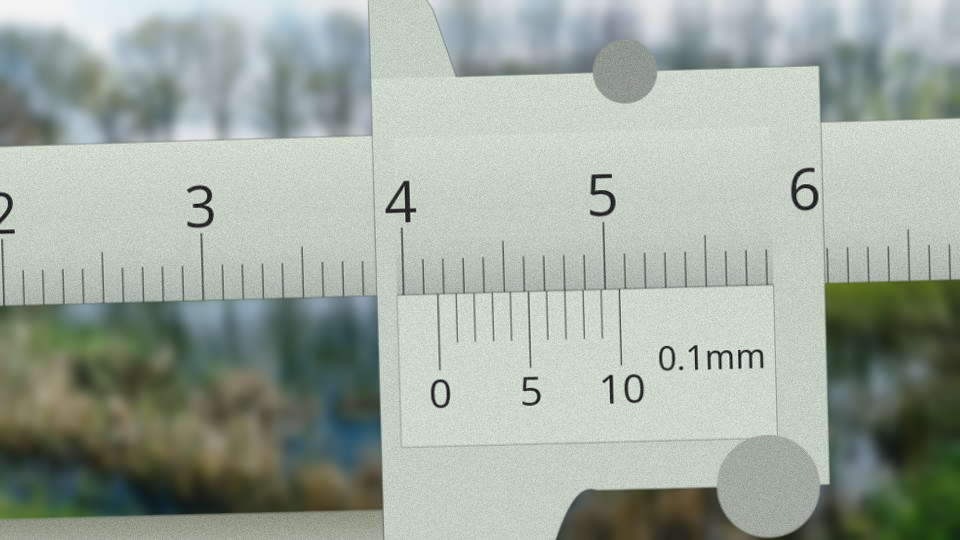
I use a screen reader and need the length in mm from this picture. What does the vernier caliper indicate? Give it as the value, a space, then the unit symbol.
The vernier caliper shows 41.7 mm
